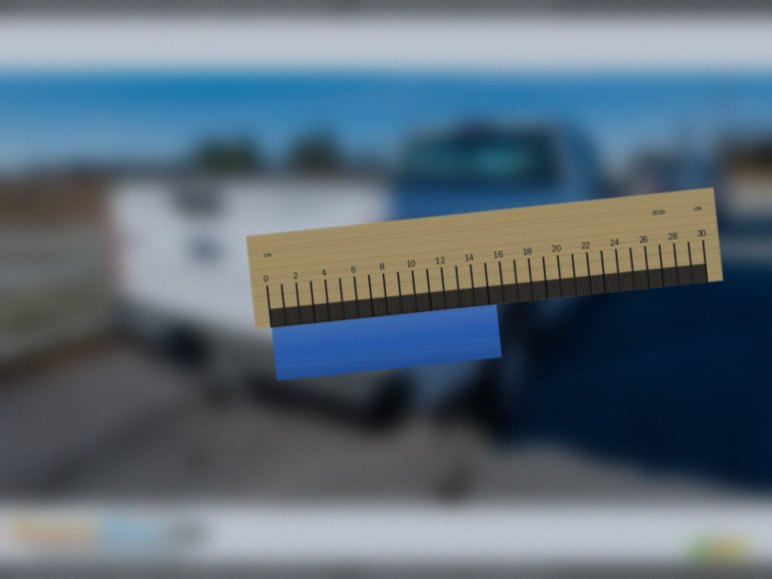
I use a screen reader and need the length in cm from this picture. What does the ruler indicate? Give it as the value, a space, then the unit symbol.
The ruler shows 15.5 cm
